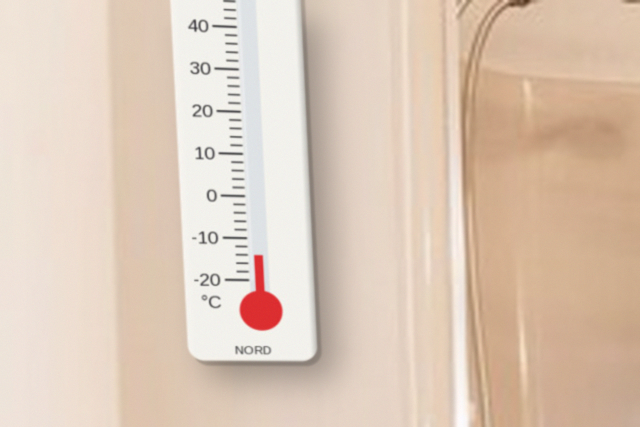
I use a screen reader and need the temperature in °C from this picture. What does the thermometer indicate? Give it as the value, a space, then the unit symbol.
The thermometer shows -14 °C
